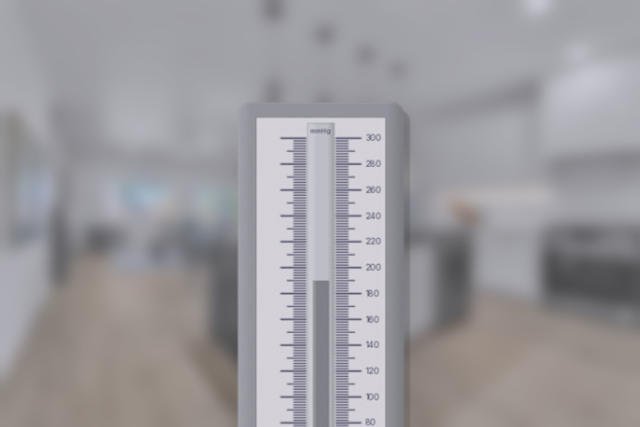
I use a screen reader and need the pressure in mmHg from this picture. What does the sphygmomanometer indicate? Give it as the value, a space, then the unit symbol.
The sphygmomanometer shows 190 mmHg
